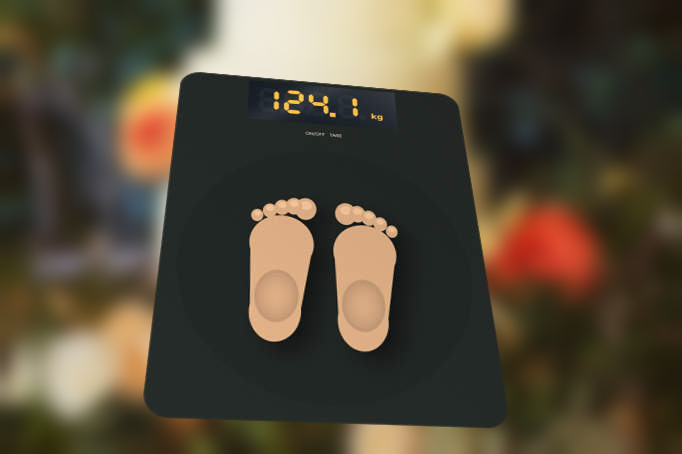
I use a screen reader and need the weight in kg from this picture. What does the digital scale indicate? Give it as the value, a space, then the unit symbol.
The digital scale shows 124.1 kg
